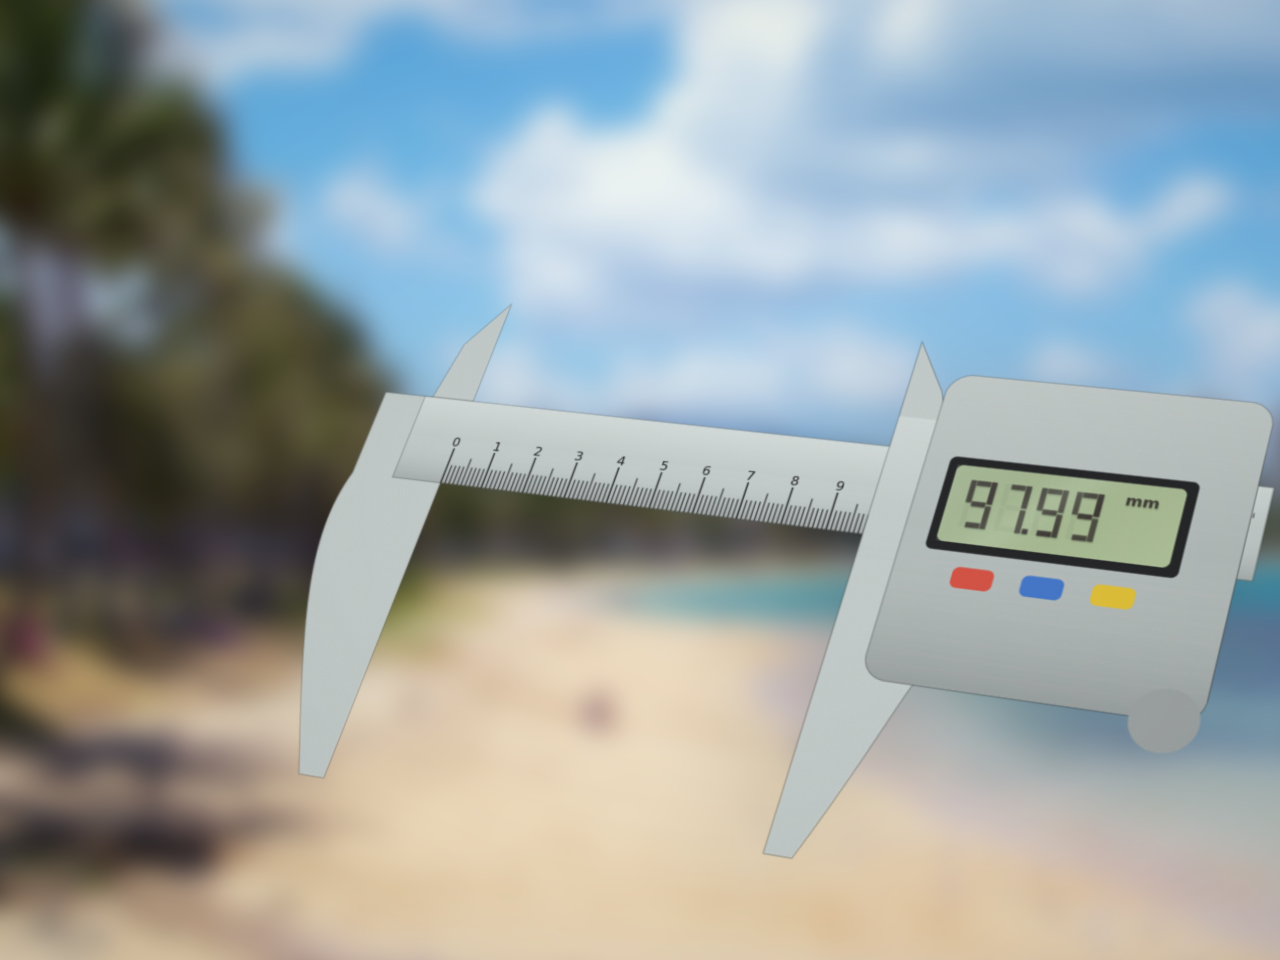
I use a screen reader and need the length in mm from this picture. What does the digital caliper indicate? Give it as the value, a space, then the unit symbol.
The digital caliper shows 97.99 mm
